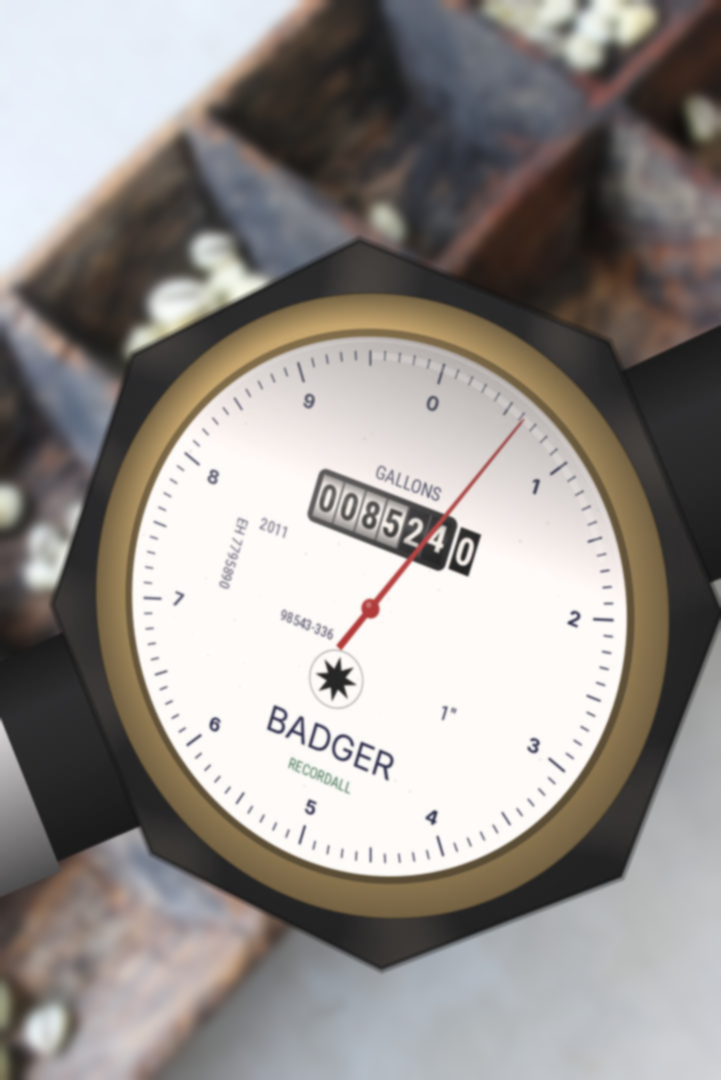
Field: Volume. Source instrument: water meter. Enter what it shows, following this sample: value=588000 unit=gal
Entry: value=85240.6 unit=gal
